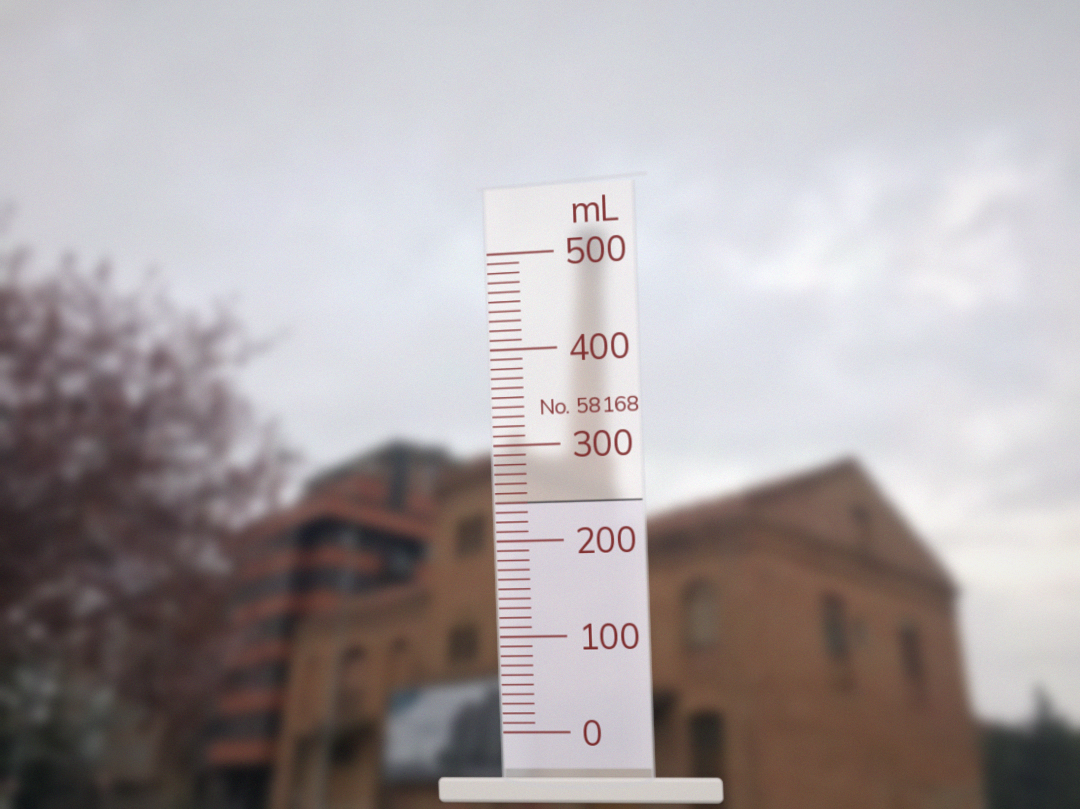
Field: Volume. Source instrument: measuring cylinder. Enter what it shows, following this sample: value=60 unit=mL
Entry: value=240 unit=mL
